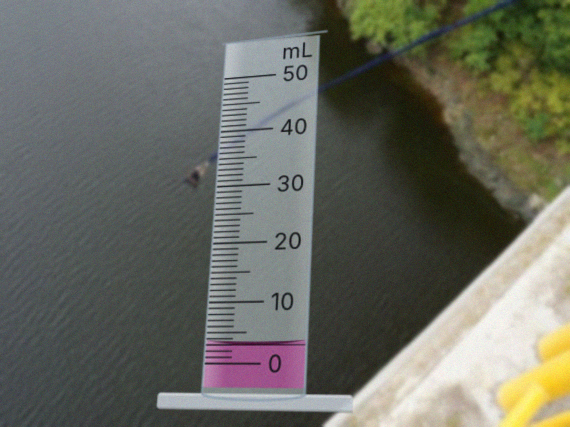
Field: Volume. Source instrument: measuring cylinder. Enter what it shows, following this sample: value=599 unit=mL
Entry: value=3 unit=mL
